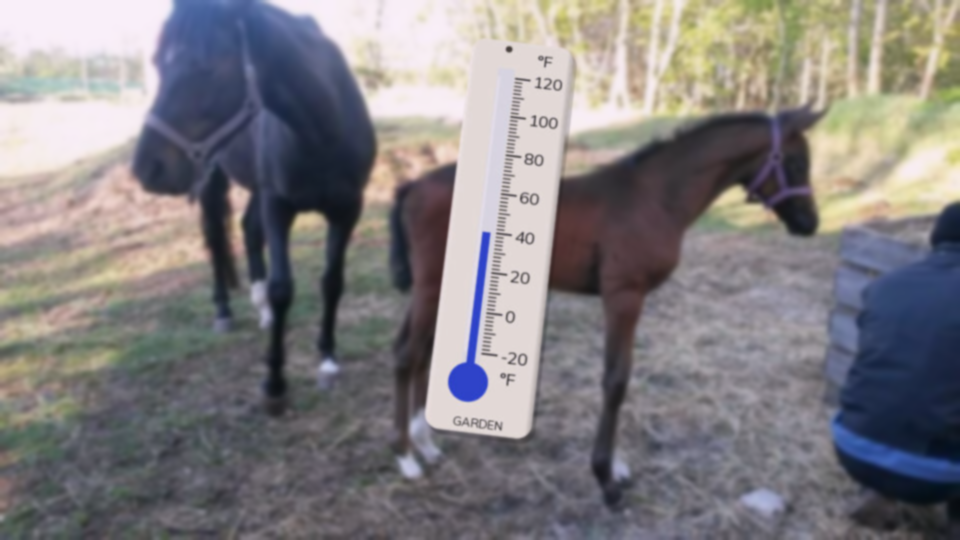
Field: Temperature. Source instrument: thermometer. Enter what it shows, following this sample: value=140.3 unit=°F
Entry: value=40 unit=°F
